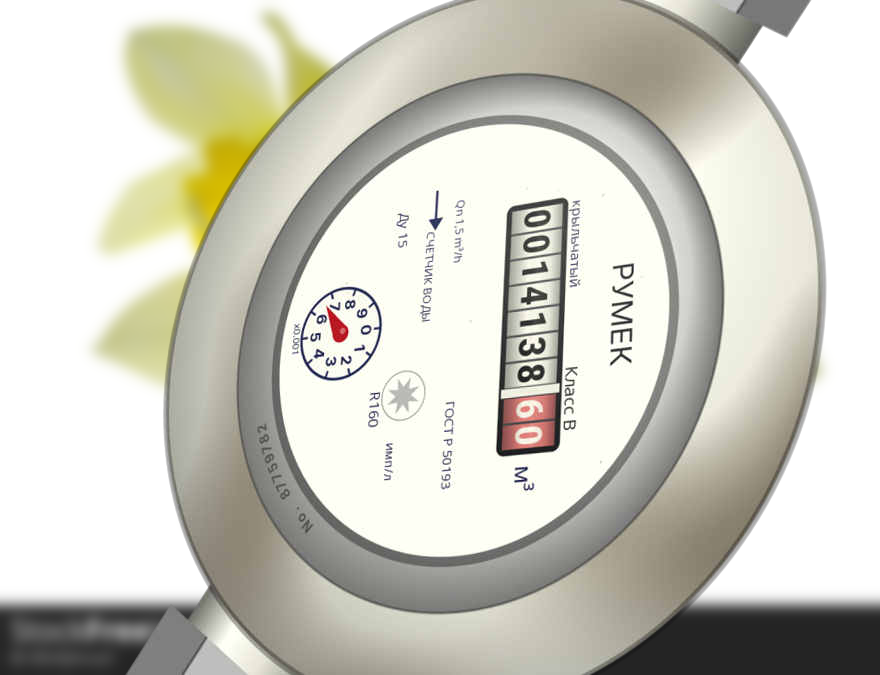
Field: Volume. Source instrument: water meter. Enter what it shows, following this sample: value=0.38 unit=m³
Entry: value=14138.606 unit=m³
